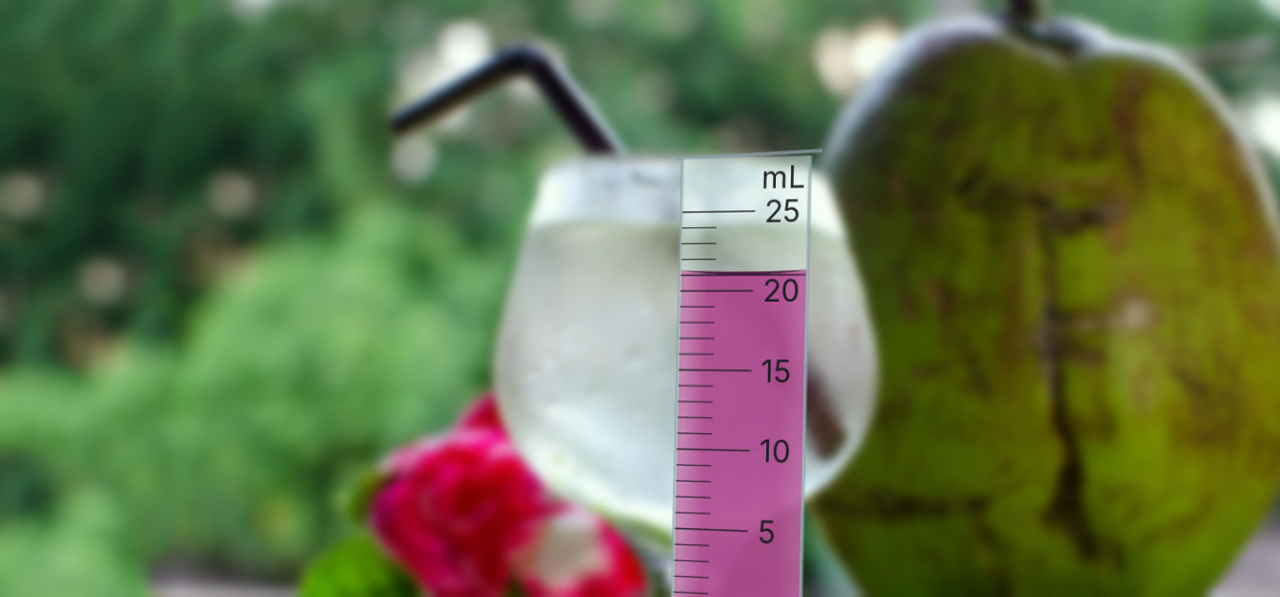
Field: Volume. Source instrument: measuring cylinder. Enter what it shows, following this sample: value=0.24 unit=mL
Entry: value=21 unit=mL
